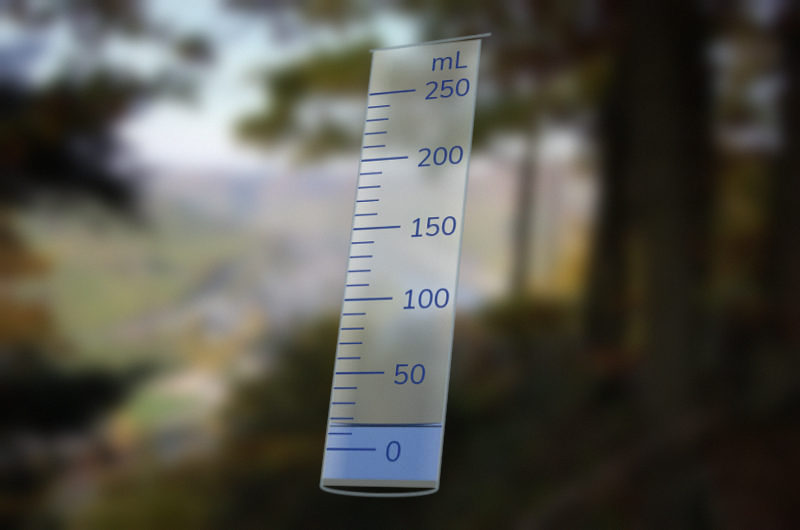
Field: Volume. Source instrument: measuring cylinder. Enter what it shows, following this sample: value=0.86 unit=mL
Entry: value=15 unit=mL
